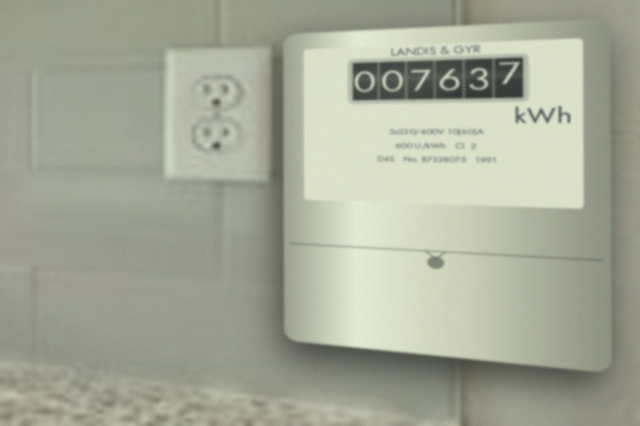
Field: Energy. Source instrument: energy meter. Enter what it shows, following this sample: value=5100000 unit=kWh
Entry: value=7637 unit=kWh
